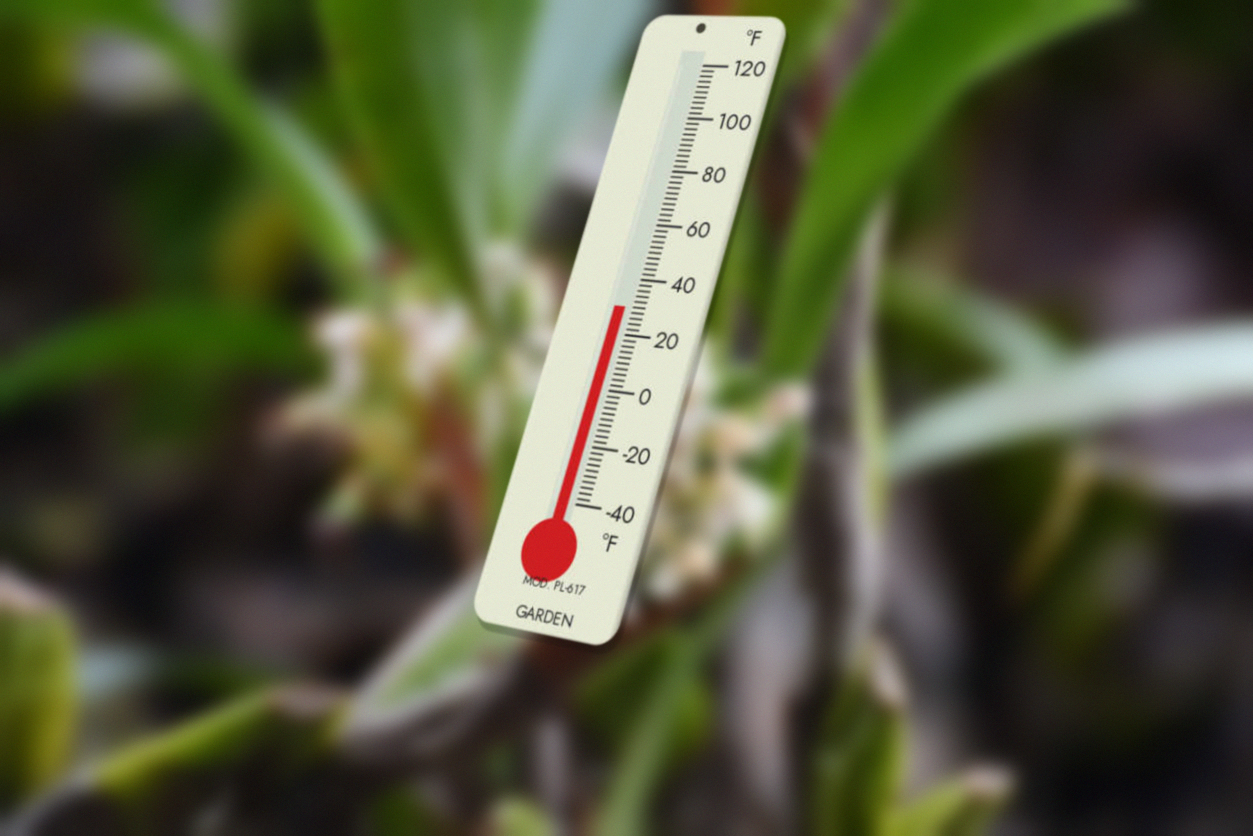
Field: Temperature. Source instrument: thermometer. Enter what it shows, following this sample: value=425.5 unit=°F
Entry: value=30 unit=°F
